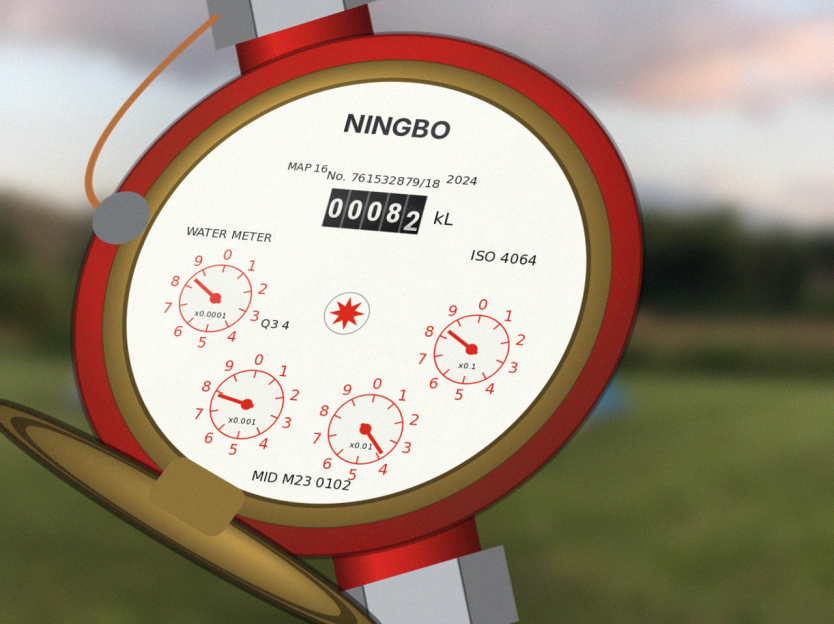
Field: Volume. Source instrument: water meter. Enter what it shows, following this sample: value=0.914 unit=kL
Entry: value=81.8378 unit=kL
